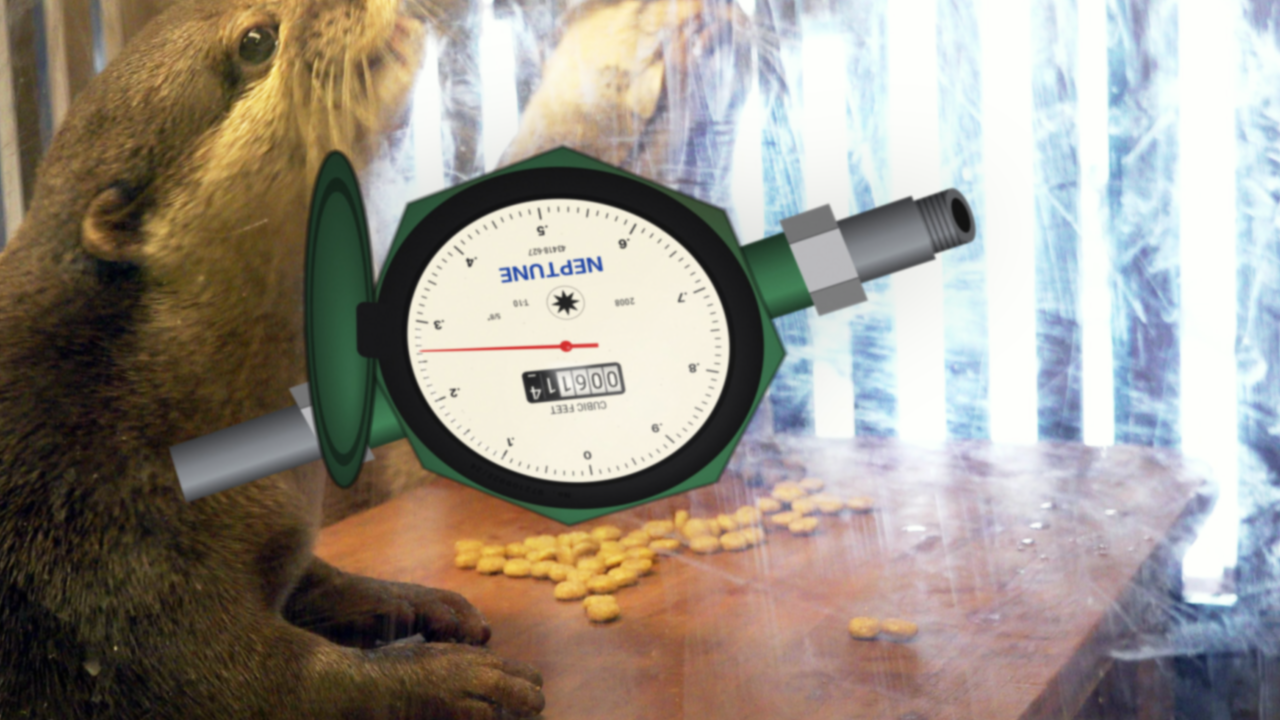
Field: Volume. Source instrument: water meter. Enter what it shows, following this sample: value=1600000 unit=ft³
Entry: value=6114.26 unit=ft³
